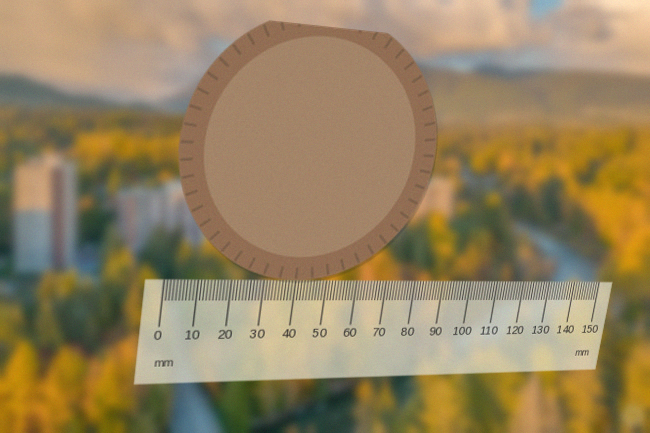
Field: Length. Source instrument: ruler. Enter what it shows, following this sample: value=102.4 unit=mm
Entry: value=80 unit=mm
